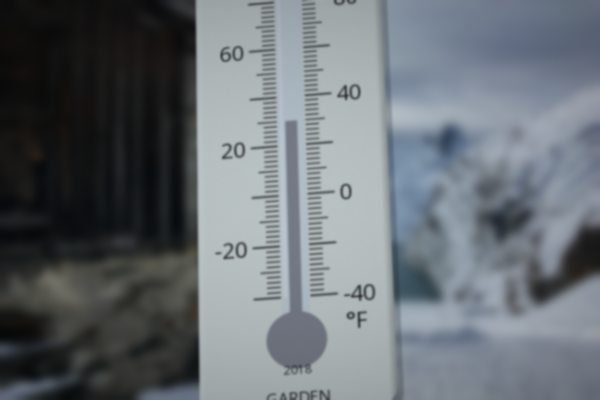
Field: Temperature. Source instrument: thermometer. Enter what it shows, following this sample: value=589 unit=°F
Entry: value=30 unit=°F
